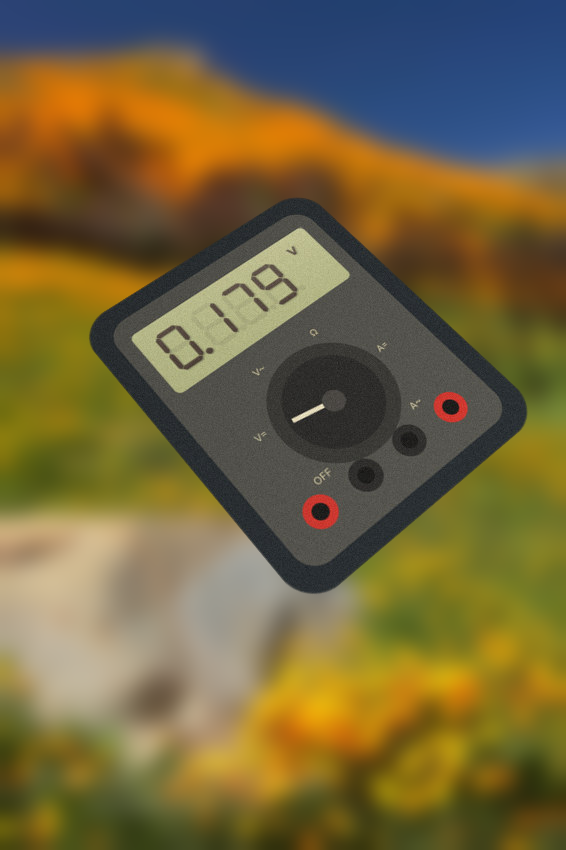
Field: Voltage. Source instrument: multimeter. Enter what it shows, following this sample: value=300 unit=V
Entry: value=0.179 unit=V
